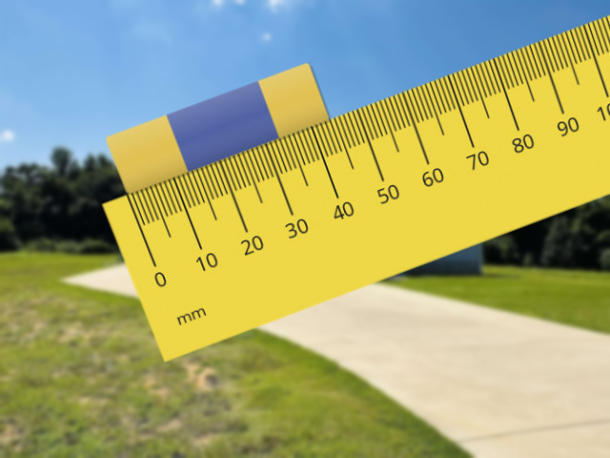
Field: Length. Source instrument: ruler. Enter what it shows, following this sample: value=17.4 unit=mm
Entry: value=44 unit=mm
